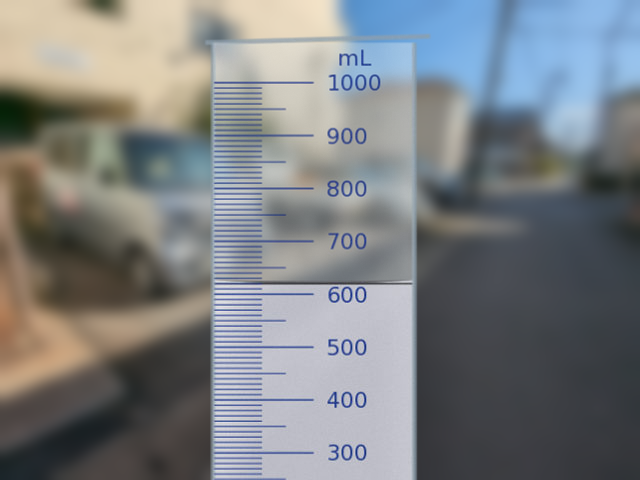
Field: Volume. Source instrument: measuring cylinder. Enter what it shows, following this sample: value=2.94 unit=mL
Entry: value=620 unit=mL
